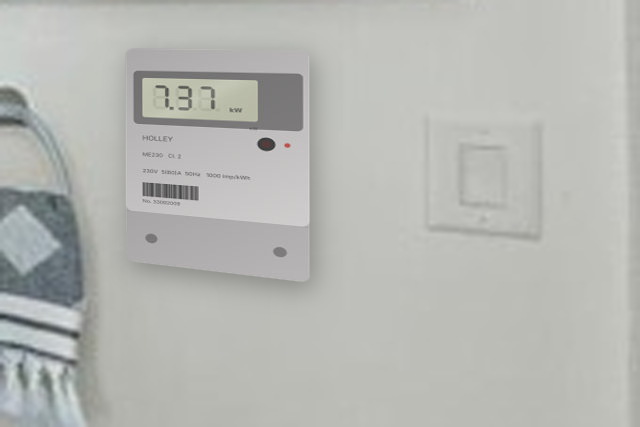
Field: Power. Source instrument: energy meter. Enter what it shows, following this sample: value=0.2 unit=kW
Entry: value=7.37 unit=kW
